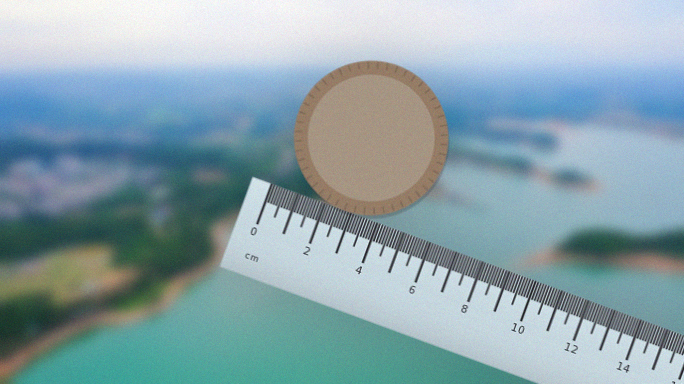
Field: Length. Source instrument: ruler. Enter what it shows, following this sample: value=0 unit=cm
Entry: value=5.5 unit=cm
